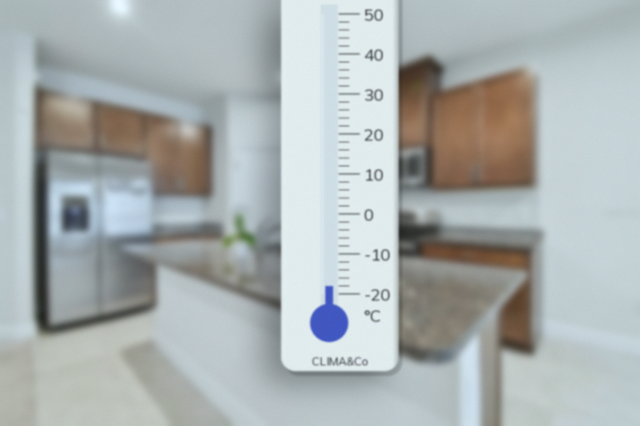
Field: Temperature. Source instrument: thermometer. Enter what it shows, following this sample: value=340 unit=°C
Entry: value=-18 unit=°C
